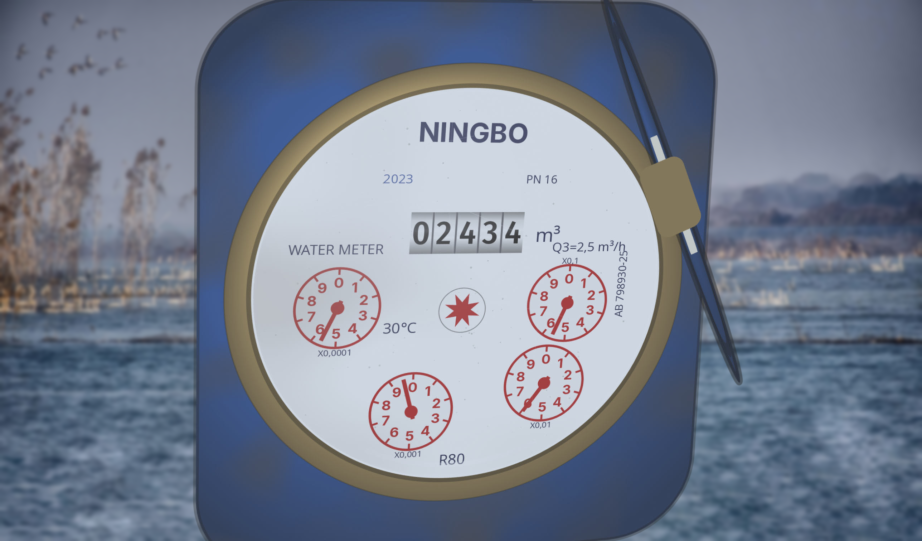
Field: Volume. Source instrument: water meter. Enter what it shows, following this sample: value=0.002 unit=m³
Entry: value=2434.5595 unit=m³
